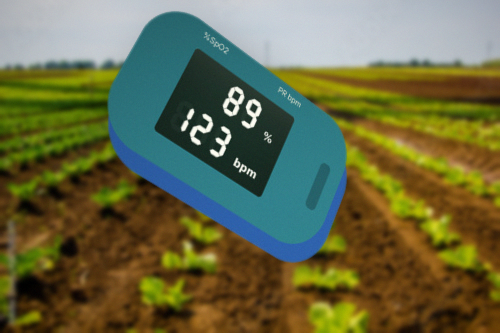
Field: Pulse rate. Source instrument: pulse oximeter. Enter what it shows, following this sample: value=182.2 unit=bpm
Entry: value=123 unit=bpm
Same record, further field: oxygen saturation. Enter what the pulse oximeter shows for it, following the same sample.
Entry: value=89 unit=%
